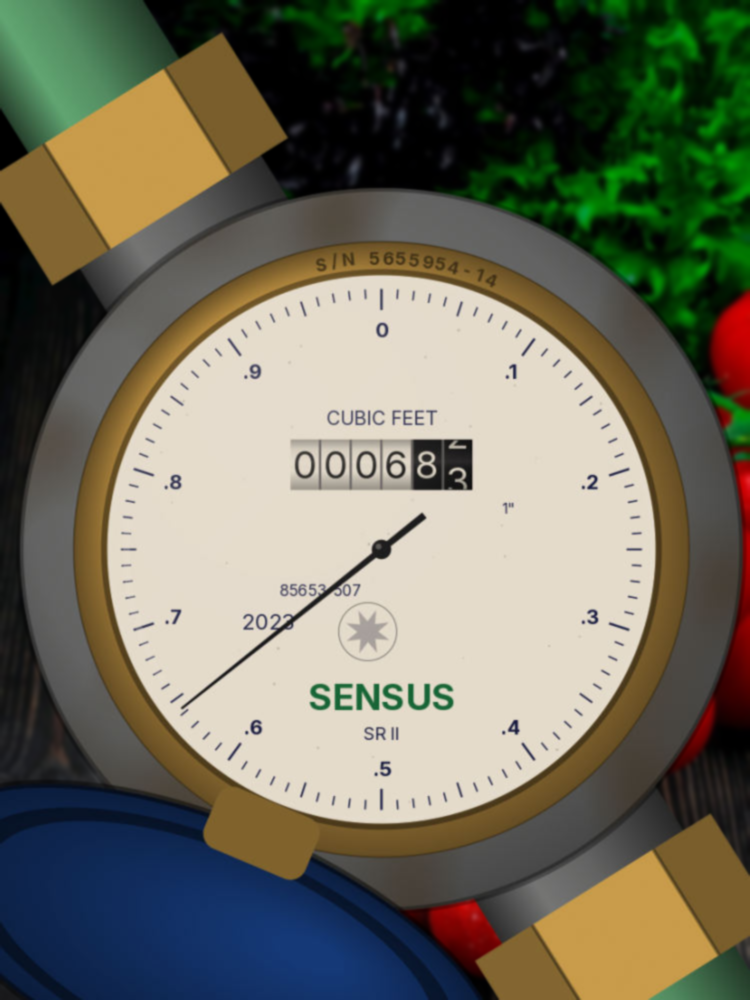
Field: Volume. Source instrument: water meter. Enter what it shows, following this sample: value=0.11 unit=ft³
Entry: value=682.64 unit=ft³
